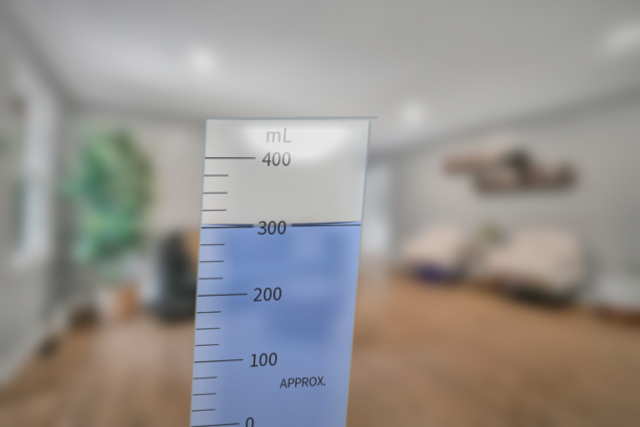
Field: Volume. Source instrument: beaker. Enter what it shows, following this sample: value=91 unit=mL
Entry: value=300 unit=mL
